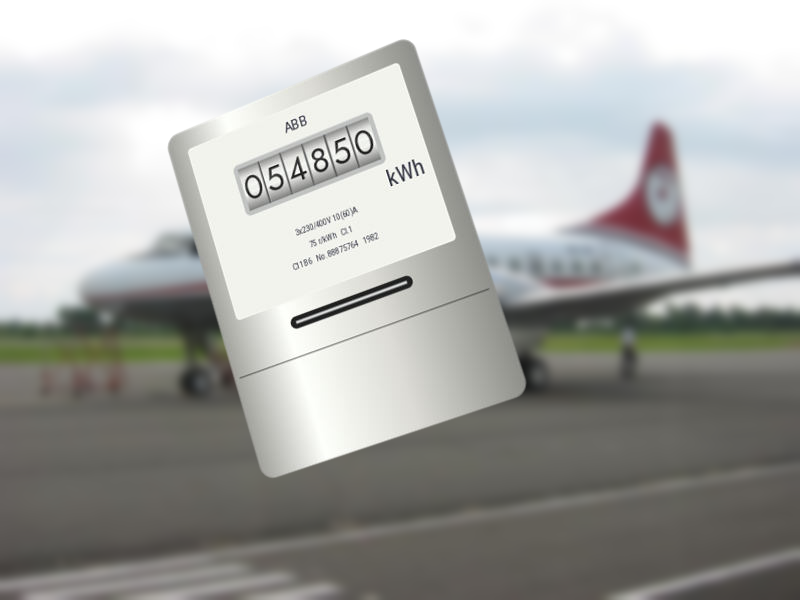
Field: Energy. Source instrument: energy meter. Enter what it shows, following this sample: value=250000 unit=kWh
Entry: value=54850 unit=kWh
